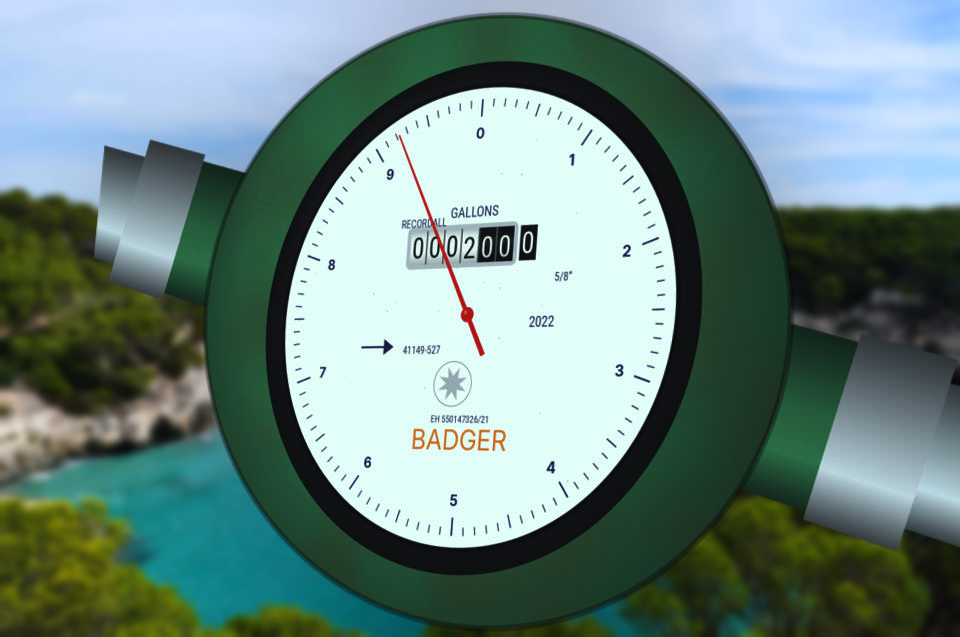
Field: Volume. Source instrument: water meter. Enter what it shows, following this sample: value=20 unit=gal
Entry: value=1999.2 unit=gal
